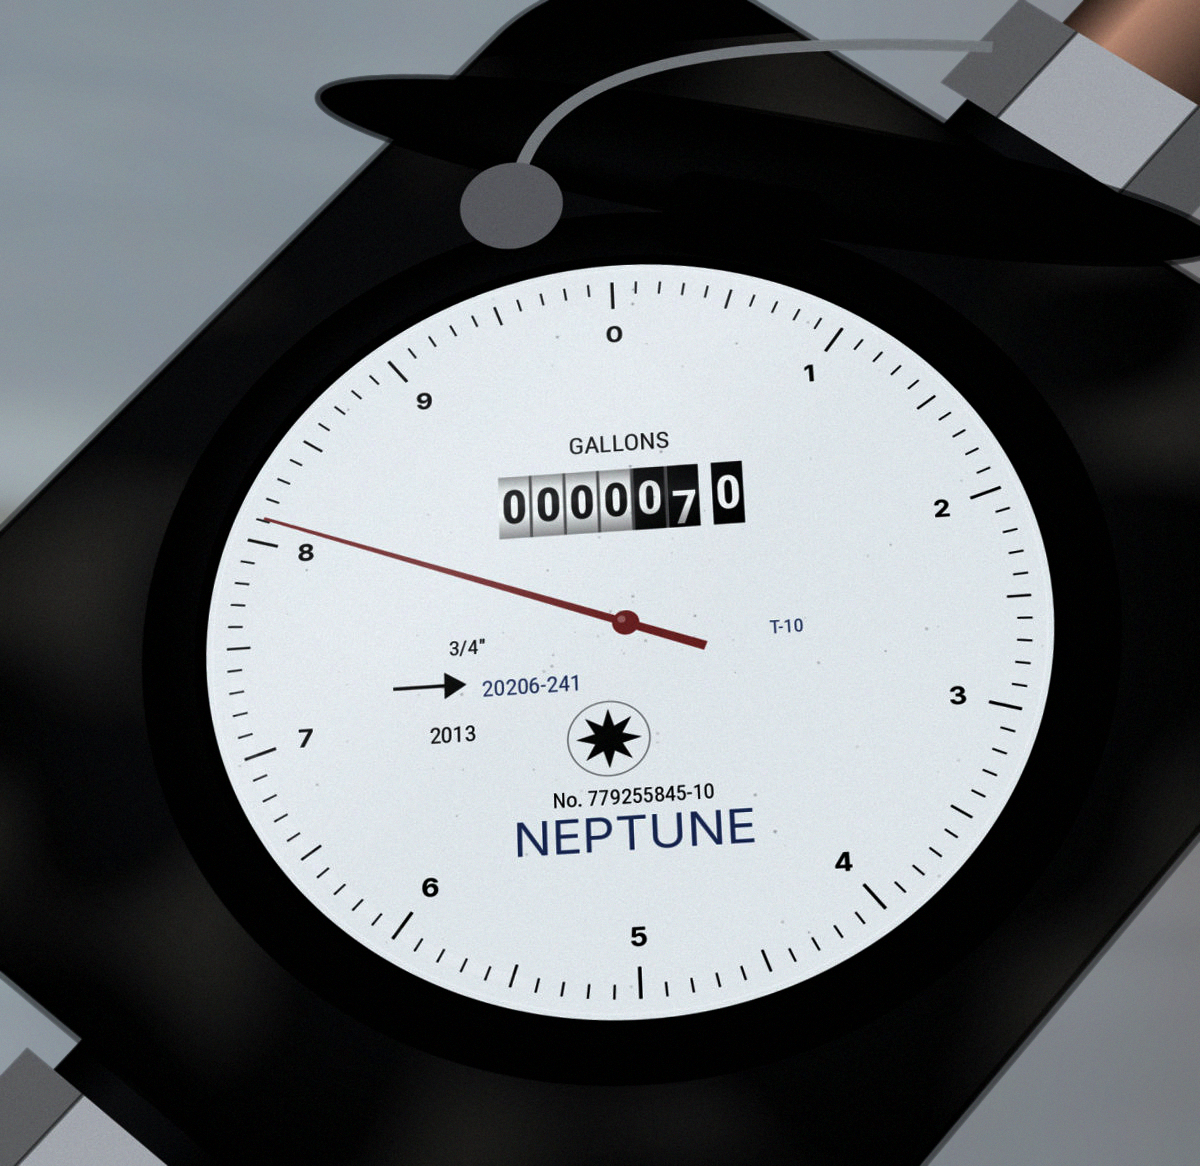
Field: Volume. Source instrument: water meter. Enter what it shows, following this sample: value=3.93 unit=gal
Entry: value=68.1 unit=gal
